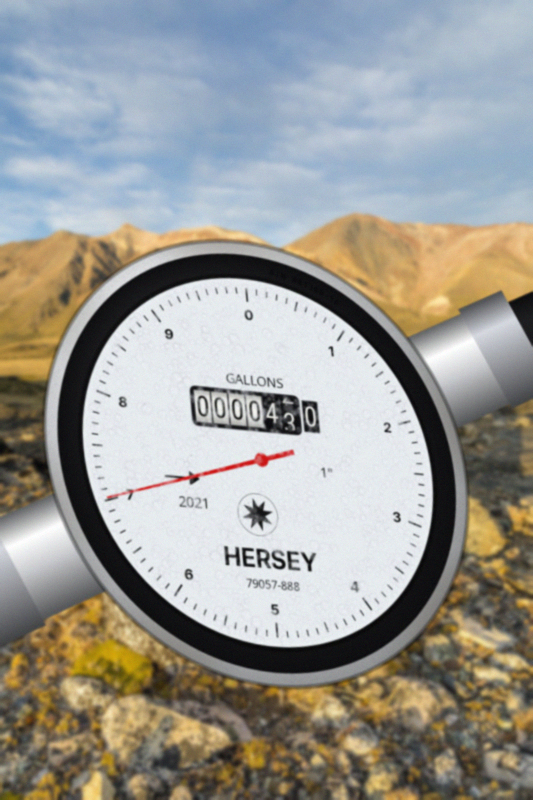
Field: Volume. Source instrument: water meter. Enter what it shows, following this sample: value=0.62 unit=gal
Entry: value=427.0 unit=gal
